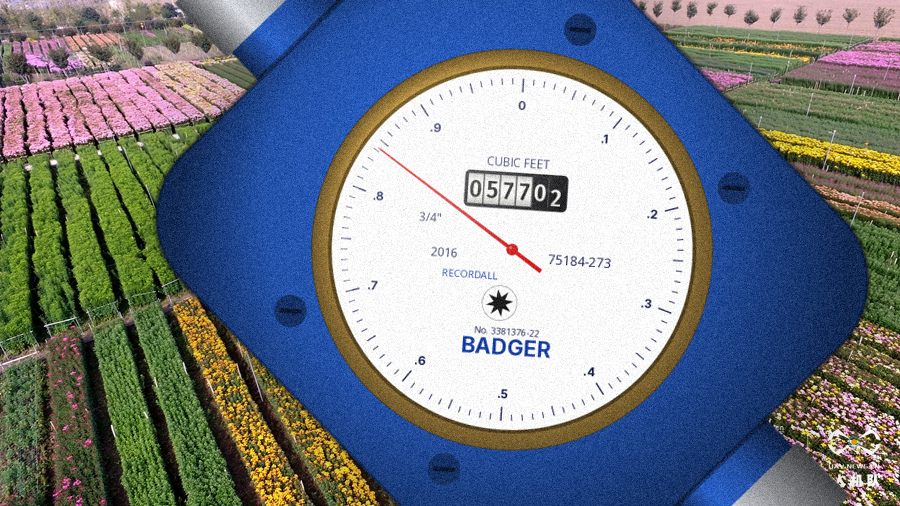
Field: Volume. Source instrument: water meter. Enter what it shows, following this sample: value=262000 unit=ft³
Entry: value=57701.84 unit=ft³
